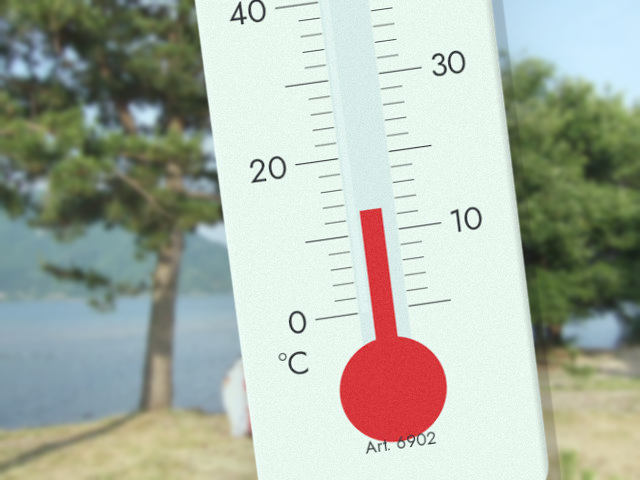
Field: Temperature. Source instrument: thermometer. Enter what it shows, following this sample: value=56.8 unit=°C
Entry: value=13 unit=°C
